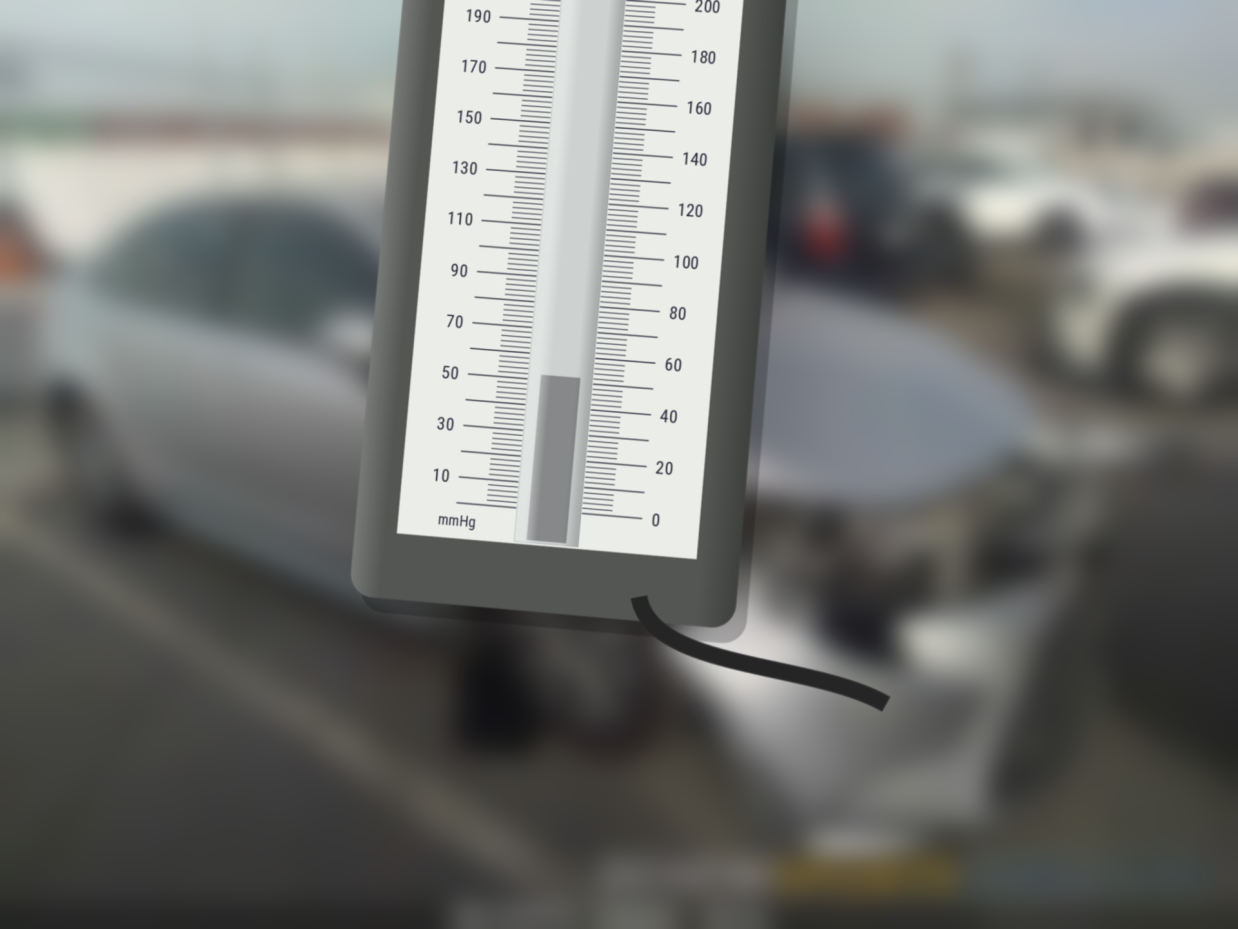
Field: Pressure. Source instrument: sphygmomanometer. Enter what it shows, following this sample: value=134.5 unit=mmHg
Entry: value=52 unit=mmHg
